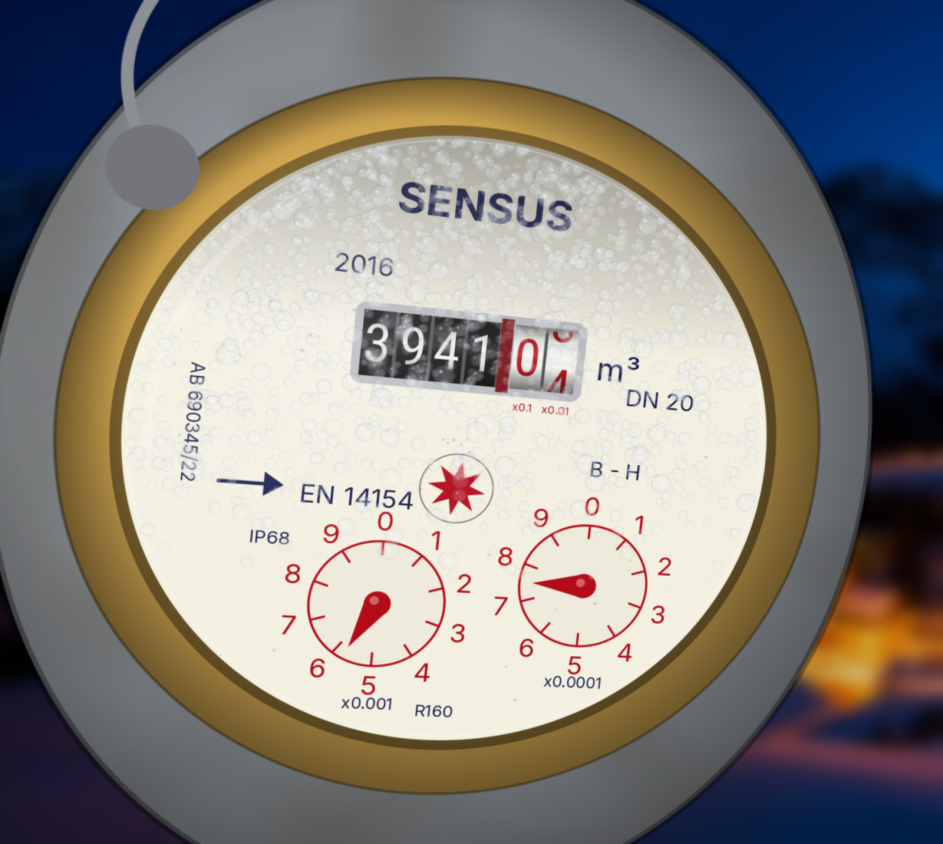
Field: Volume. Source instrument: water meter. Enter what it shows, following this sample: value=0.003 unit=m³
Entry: value=3941.0357 unit=m³
